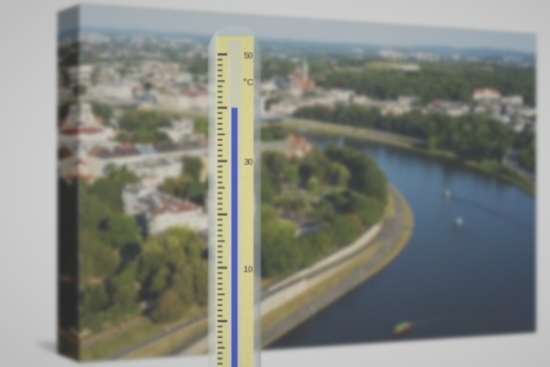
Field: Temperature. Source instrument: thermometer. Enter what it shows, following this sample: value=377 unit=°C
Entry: value=40 unit=°C
